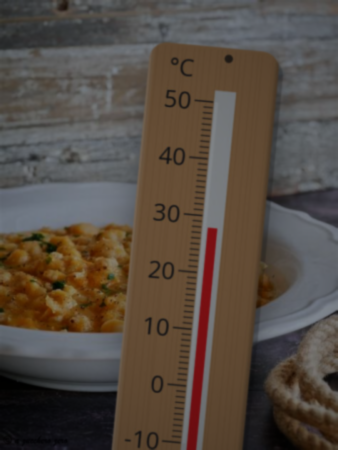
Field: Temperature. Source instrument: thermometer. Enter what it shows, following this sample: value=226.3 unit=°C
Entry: value=28 unit=°C
